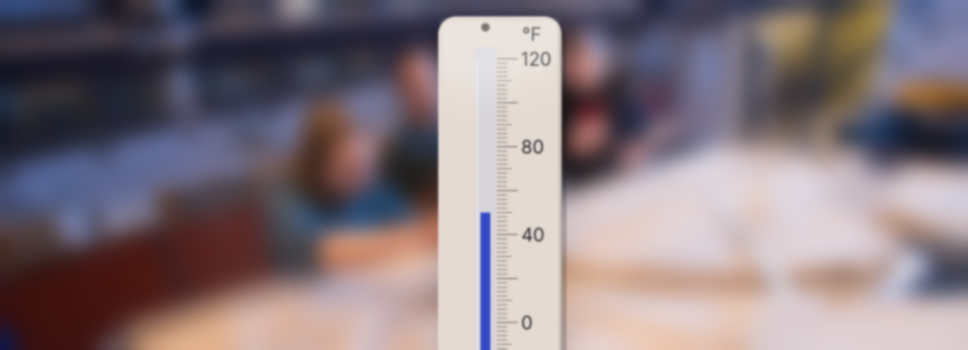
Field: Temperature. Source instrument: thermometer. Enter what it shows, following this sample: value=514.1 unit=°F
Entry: value=50 unit=°F
